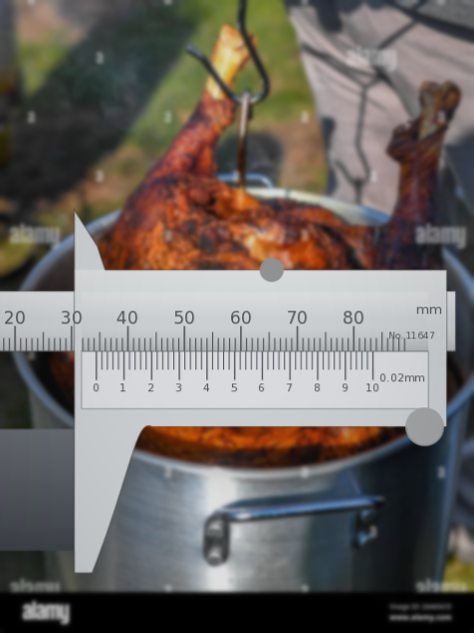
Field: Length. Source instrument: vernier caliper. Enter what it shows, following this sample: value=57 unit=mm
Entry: value=34.4 unit=mm
